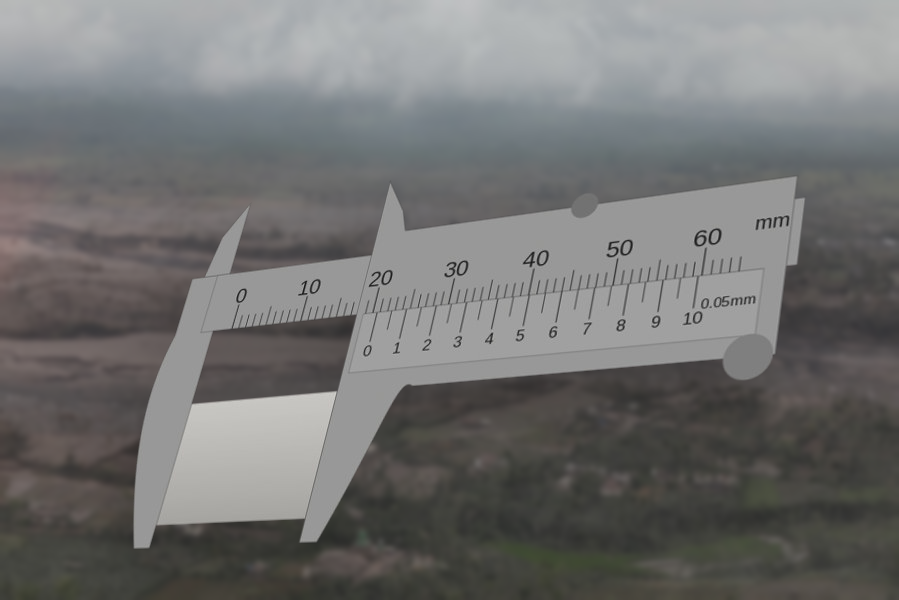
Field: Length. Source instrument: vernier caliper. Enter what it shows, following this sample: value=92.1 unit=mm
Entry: value=20.6 unit=mm
